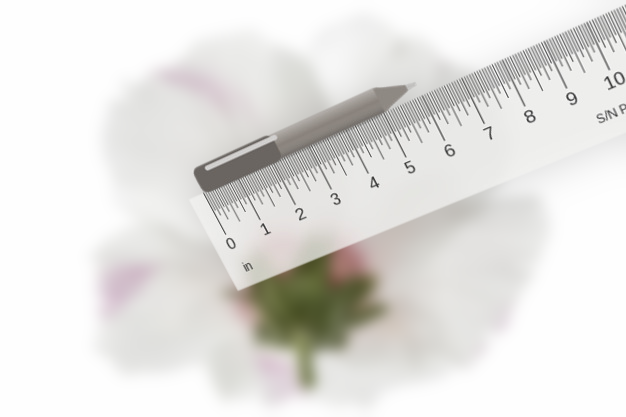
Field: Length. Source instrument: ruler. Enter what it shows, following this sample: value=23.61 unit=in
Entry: value=6 unit=in
